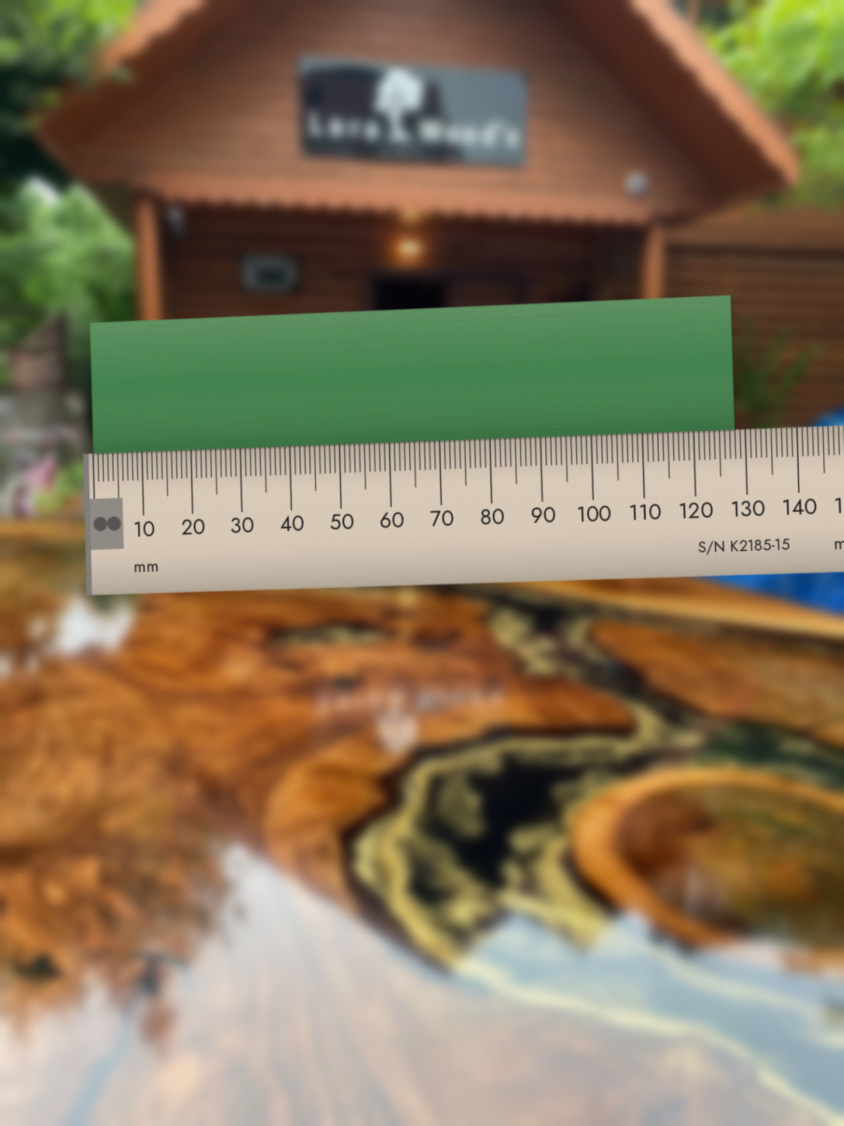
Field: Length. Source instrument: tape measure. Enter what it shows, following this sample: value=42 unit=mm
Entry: value=128 unit=mm
